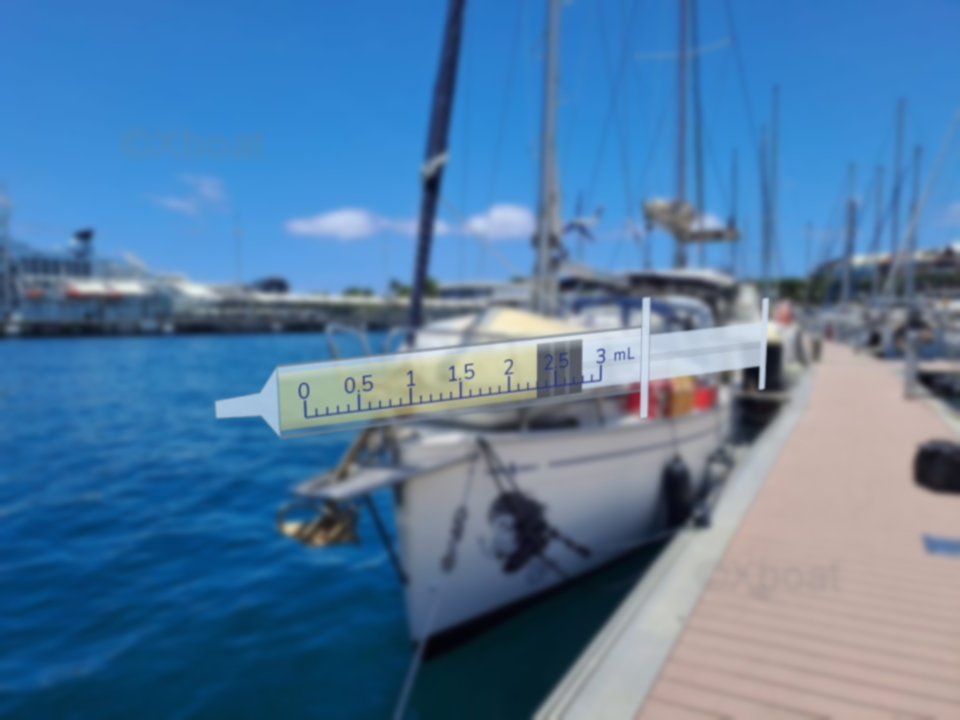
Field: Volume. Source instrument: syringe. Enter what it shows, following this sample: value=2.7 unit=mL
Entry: value=2.3 unit=mL
